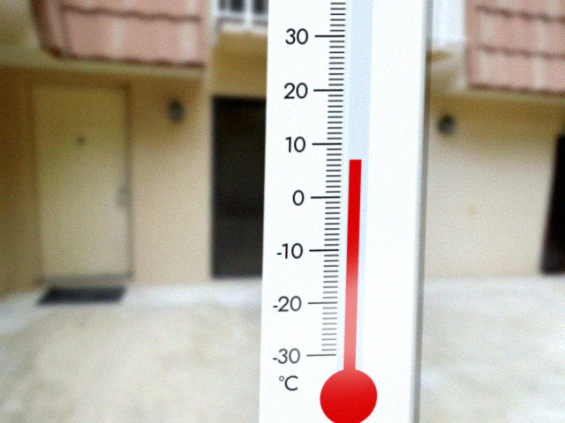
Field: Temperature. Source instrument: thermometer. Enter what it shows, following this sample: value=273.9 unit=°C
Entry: value=7 unit=°C
